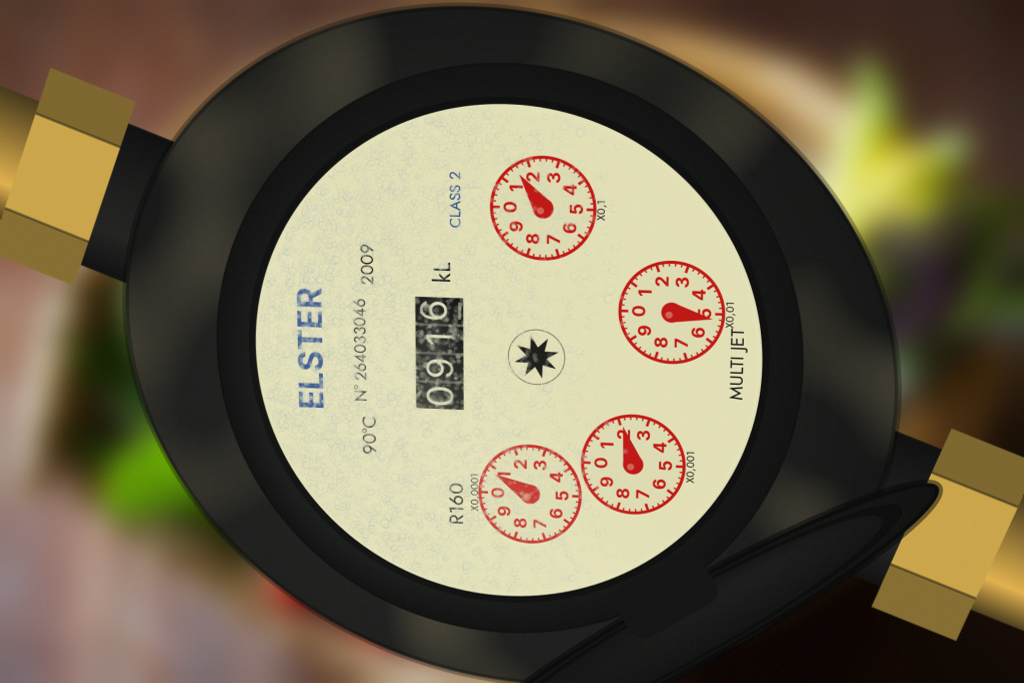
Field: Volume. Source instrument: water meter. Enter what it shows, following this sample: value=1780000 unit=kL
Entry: value=916.1520 unit=kL
